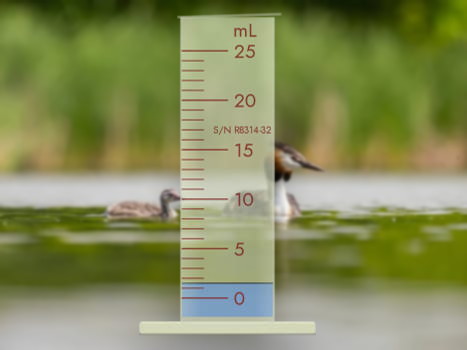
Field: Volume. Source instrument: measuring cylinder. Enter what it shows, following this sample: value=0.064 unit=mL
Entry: value=1.5 unit=mL
